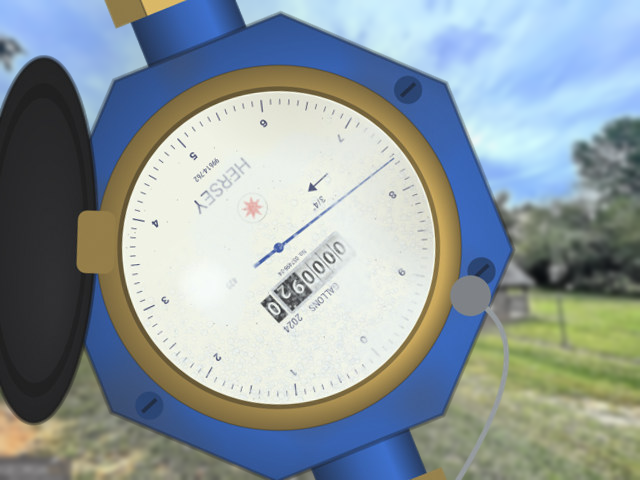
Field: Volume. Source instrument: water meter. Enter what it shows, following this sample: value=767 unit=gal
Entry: value=917.6 unit=gal
